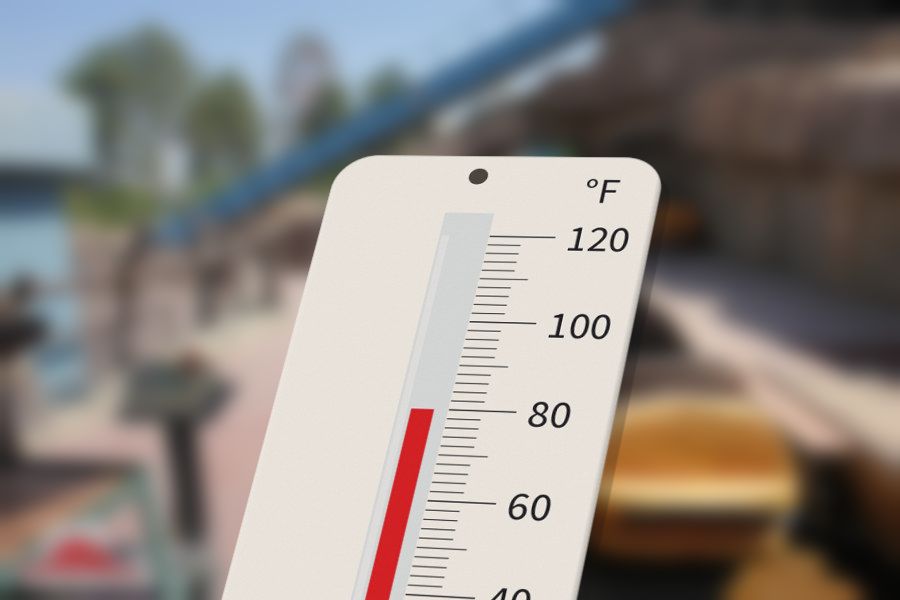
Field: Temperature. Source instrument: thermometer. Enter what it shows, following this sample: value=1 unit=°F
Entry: value=80 unit=°F
